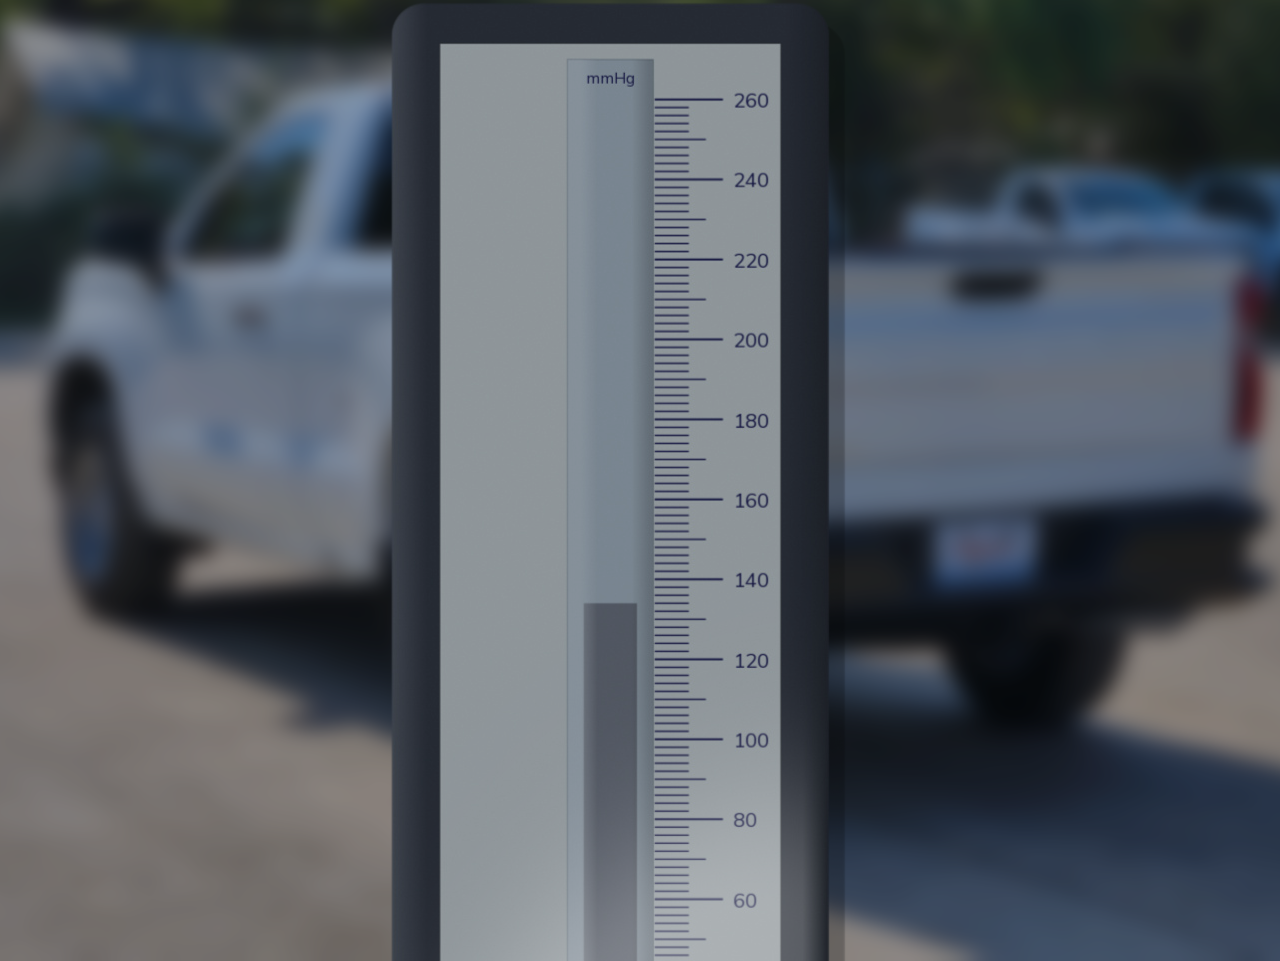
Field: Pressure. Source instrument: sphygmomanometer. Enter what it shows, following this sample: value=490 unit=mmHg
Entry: value=134 unit=mmHg
